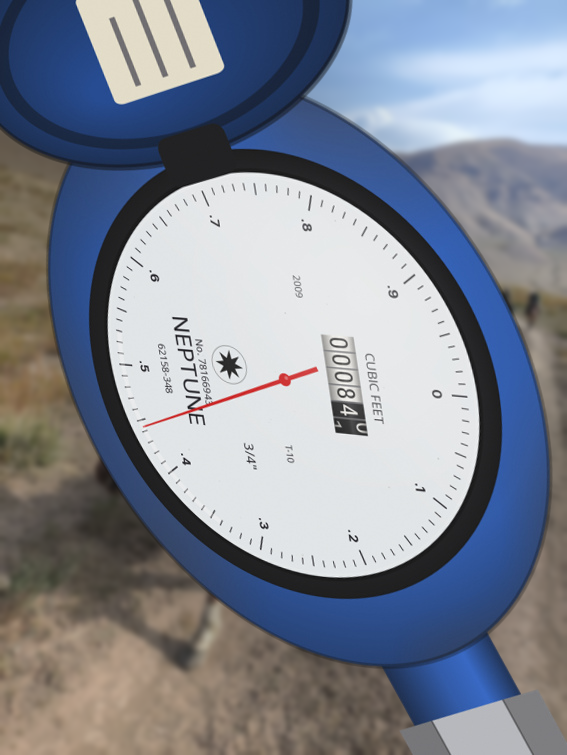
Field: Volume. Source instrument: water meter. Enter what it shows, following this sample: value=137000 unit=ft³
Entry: value=840.44 unit=ft³
